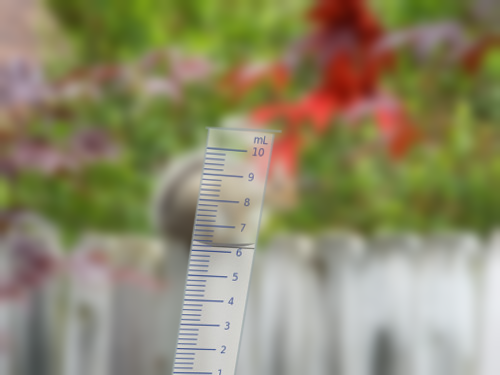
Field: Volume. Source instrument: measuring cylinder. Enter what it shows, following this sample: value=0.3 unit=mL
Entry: value=6.2 unit=mL
